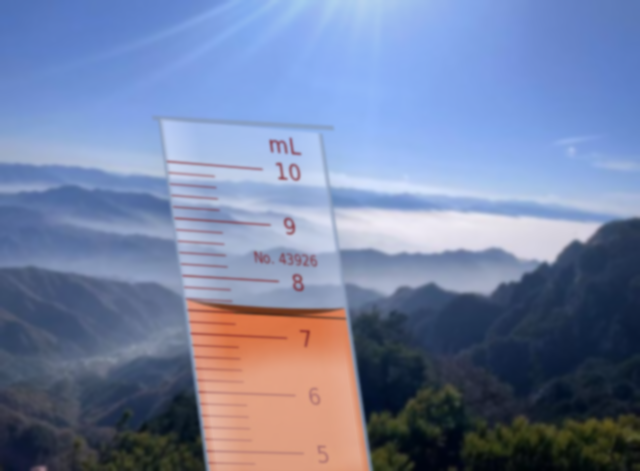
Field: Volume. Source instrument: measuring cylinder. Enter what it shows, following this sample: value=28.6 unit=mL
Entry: value=7.4 unit=mL
